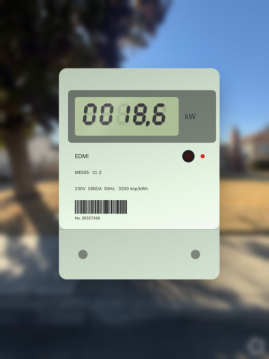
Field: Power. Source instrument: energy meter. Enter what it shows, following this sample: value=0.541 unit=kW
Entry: value=18.6 unit=kW
